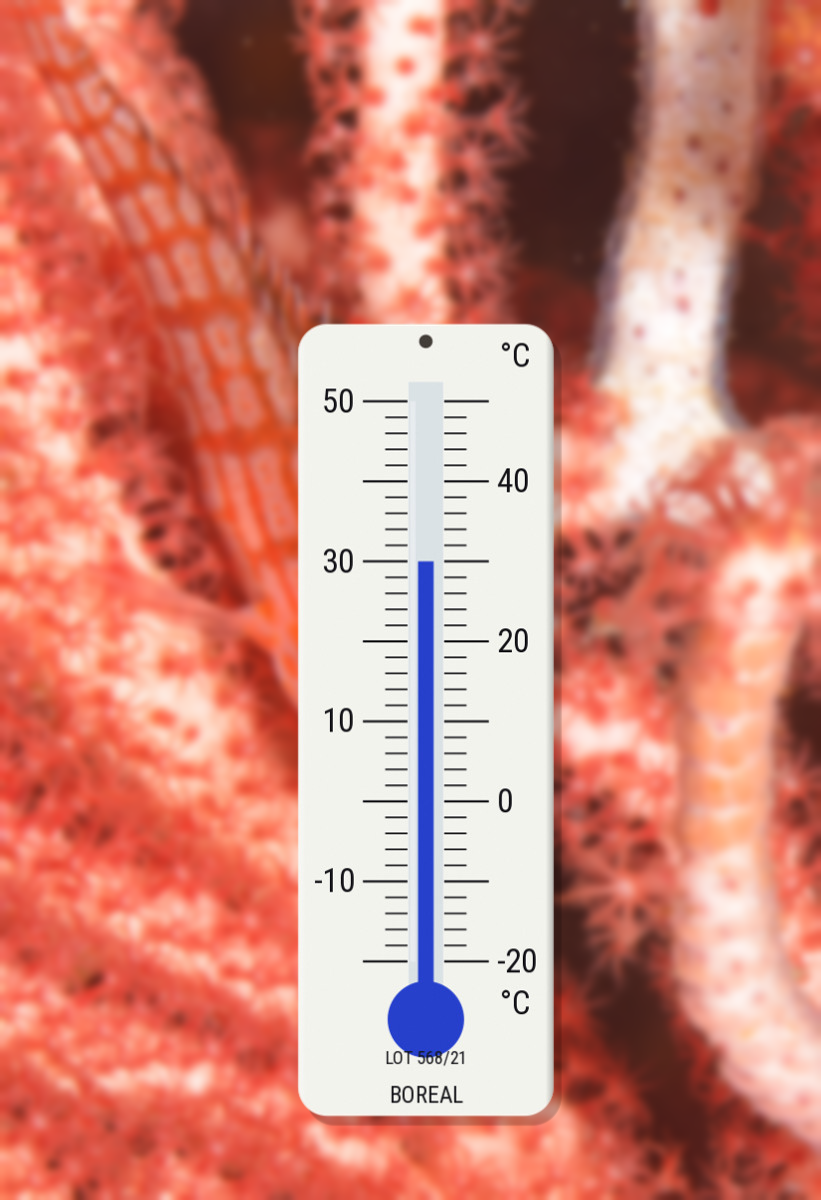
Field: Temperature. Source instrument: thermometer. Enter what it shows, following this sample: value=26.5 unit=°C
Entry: value=30 unit=°C
